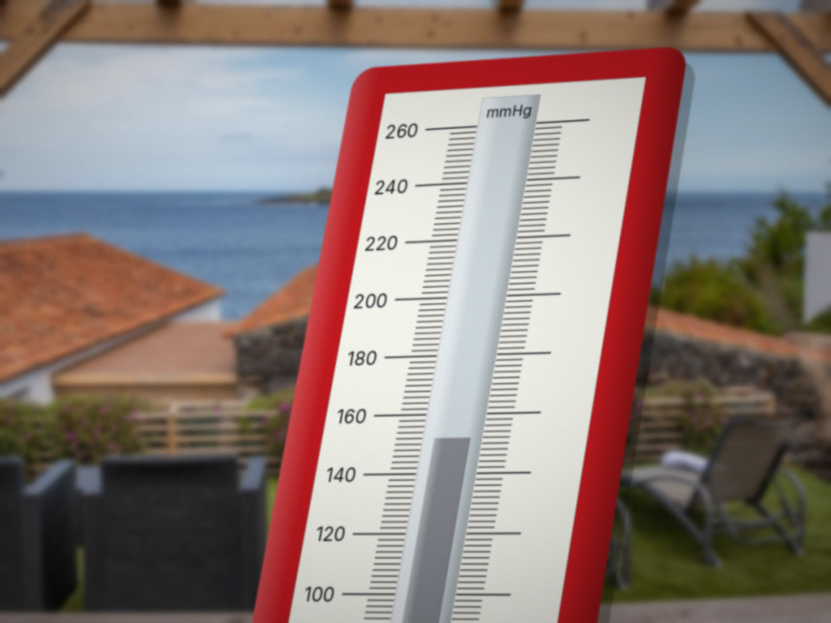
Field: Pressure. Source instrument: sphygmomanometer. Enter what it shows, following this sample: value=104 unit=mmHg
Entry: value=152 unit=mmHg
